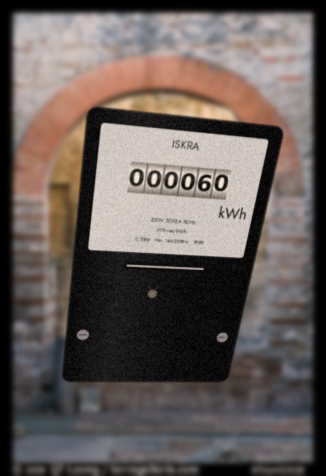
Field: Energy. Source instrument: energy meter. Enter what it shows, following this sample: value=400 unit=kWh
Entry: value=60 unit=kWh
